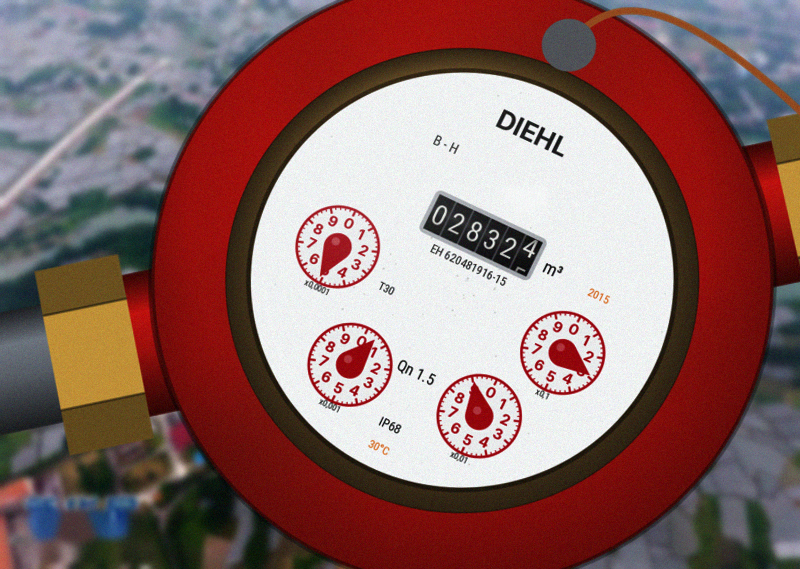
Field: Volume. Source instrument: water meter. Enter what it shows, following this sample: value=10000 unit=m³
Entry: value=28324.2905 unit=m³
